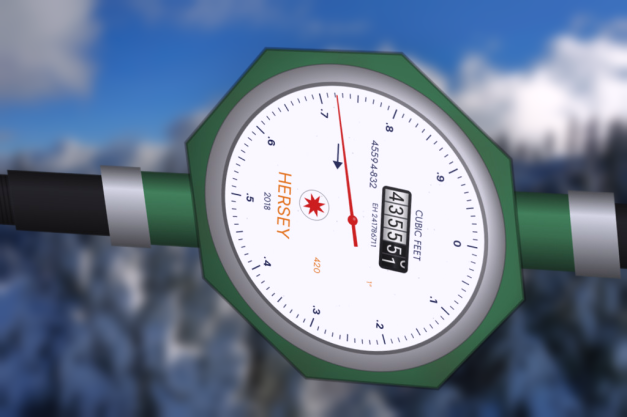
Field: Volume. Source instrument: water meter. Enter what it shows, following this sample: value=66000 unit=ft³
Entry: value=435550.72 unit=ft³
